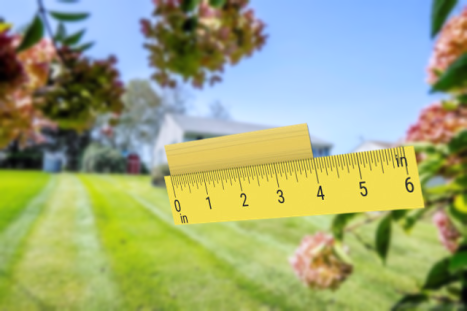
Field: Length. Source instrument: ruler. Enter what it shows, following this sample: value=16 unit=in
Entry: value=4 unit=in
